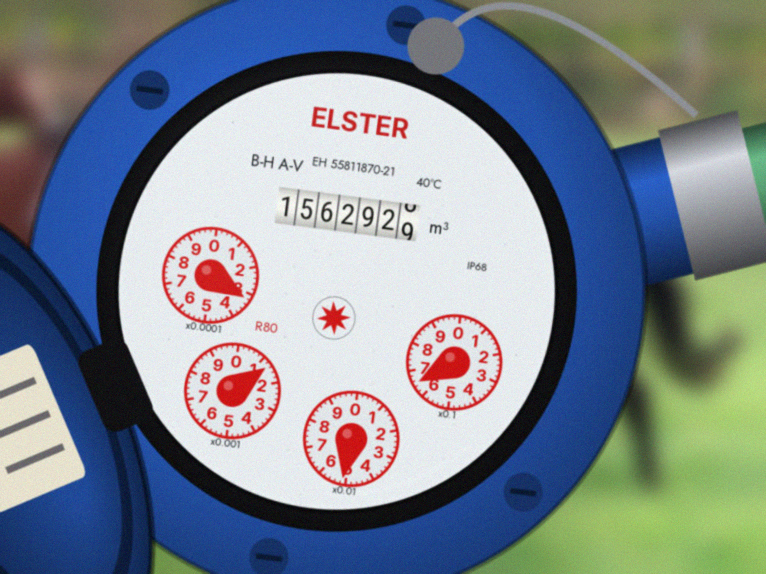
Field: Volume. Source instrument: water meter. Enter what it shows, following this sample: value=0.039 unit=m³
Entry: value=1562928.6513 unit=m³
